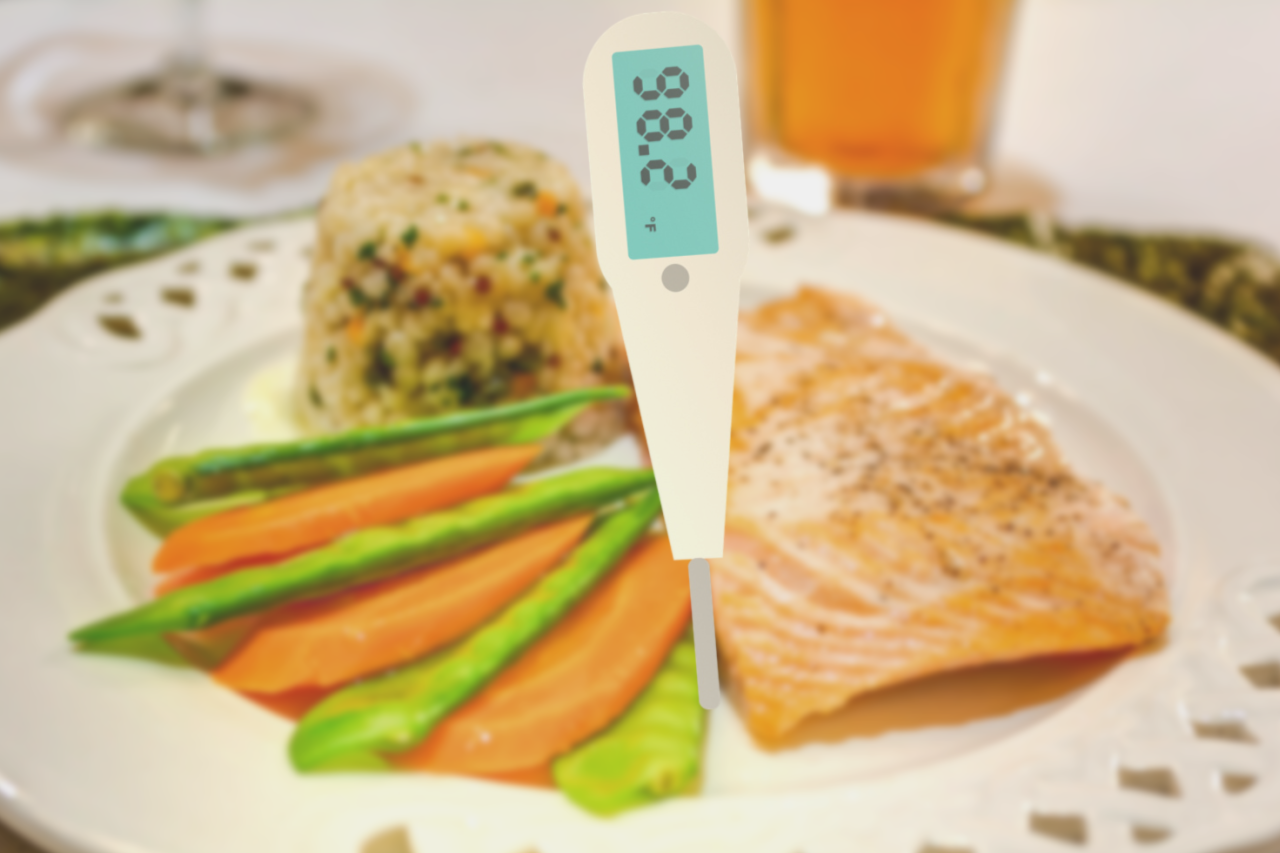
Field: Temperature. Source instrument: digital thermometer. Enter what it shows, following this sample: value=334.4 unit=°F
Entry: value=98.2 unit=°F
